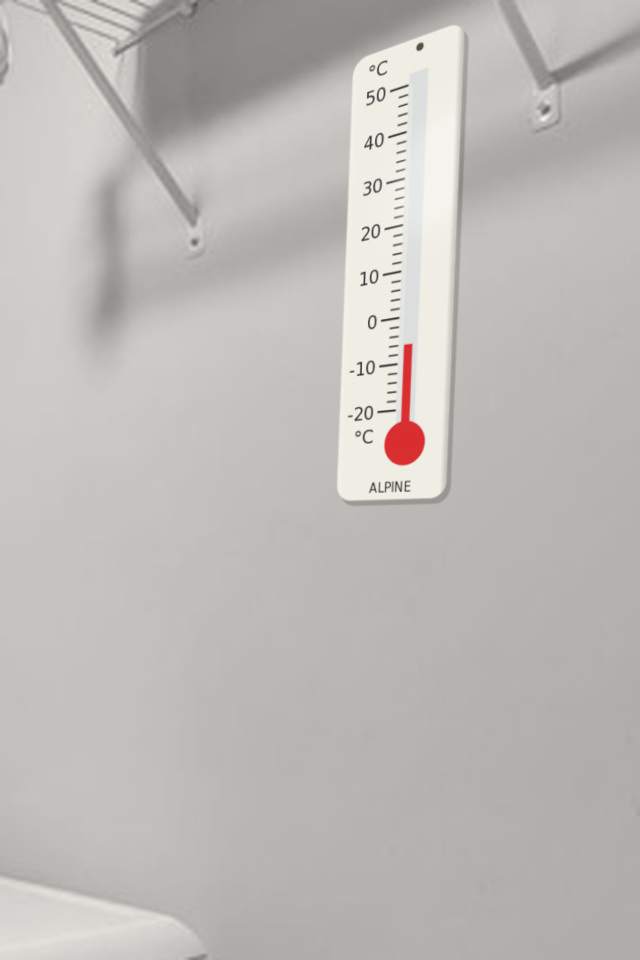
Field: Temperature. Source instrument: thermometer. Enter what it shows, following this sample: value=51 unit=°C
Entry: value=-6 unit=°C
